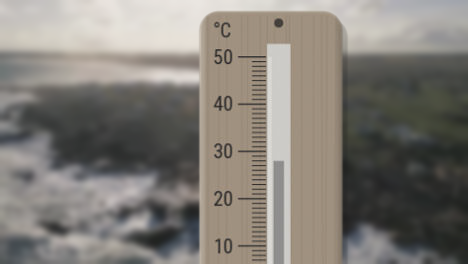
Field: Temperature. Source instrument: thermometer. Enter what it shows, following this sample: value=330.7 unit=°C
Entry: value=28 unit=°C
